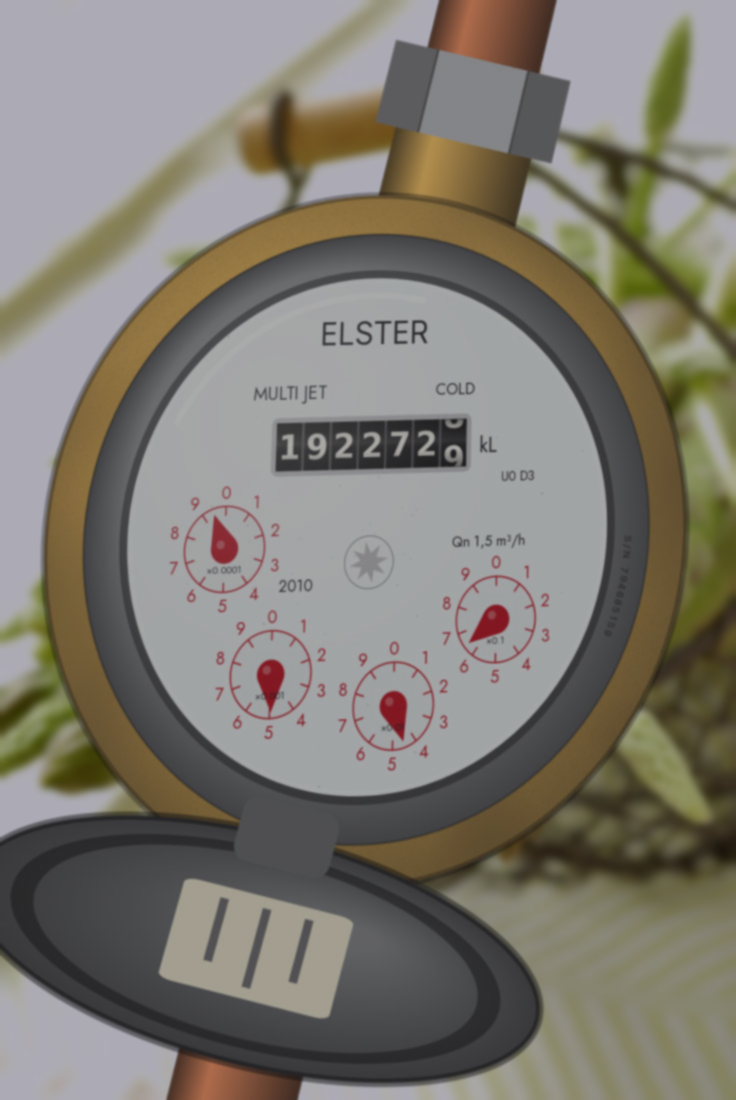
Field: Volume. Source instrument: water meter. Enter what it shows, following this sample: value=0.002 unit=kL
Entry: value=1922728.6449 unit=kL
